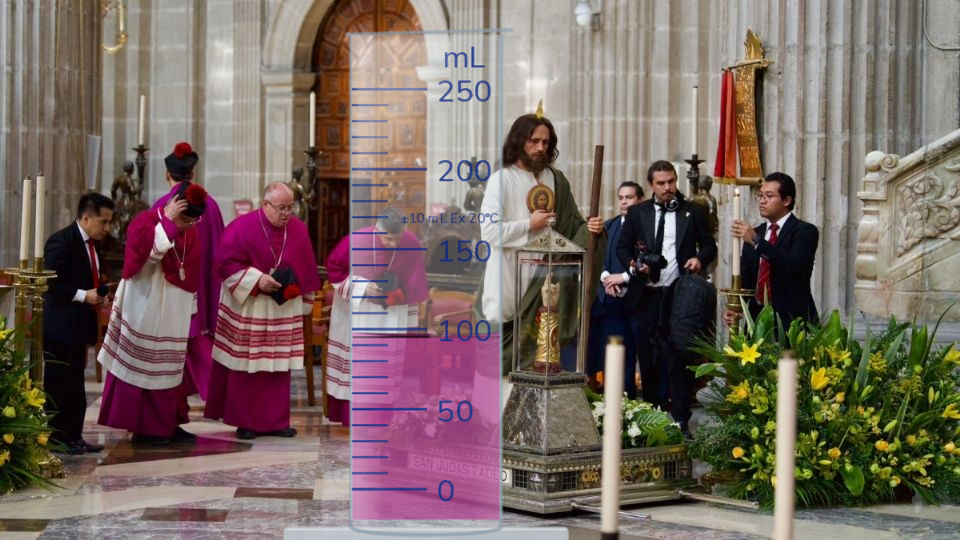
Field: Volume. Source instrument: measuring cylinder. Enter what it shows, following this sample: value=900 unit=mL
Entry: value=95 unit=mL
